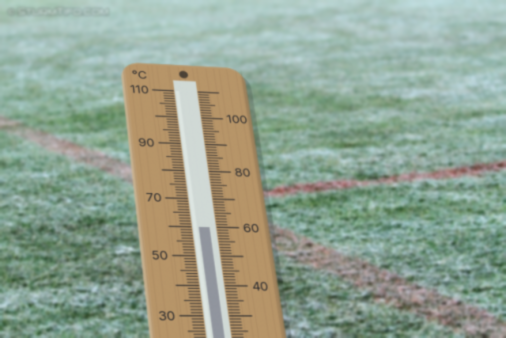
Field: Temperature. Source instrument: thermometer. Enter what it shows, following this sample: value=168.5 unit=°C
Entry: value=60 unit=°C
